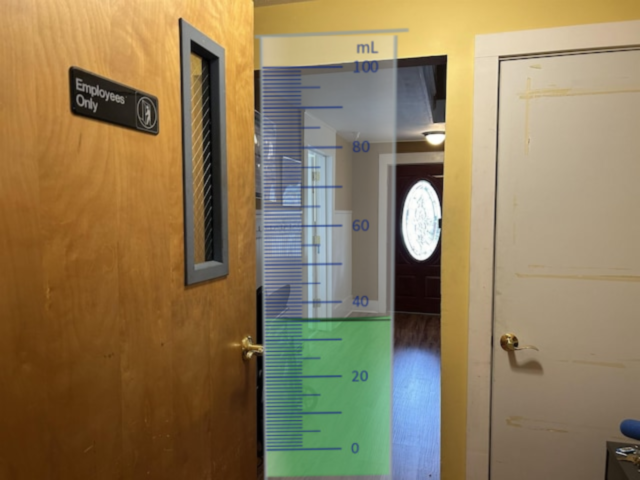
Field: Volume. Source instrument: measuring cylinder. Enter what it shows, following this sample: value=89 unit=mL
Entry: value=35 unit=mL
